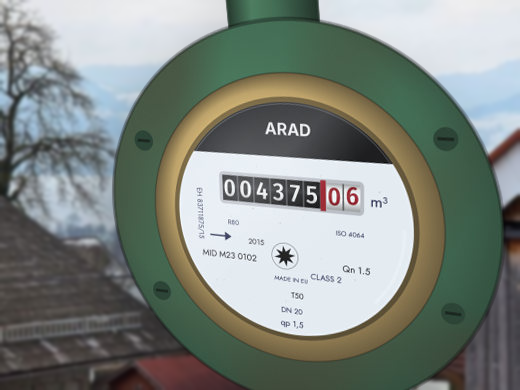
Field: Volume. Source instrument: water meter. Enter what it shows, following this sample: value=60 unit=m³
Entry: value=4375.06 unit=m³
